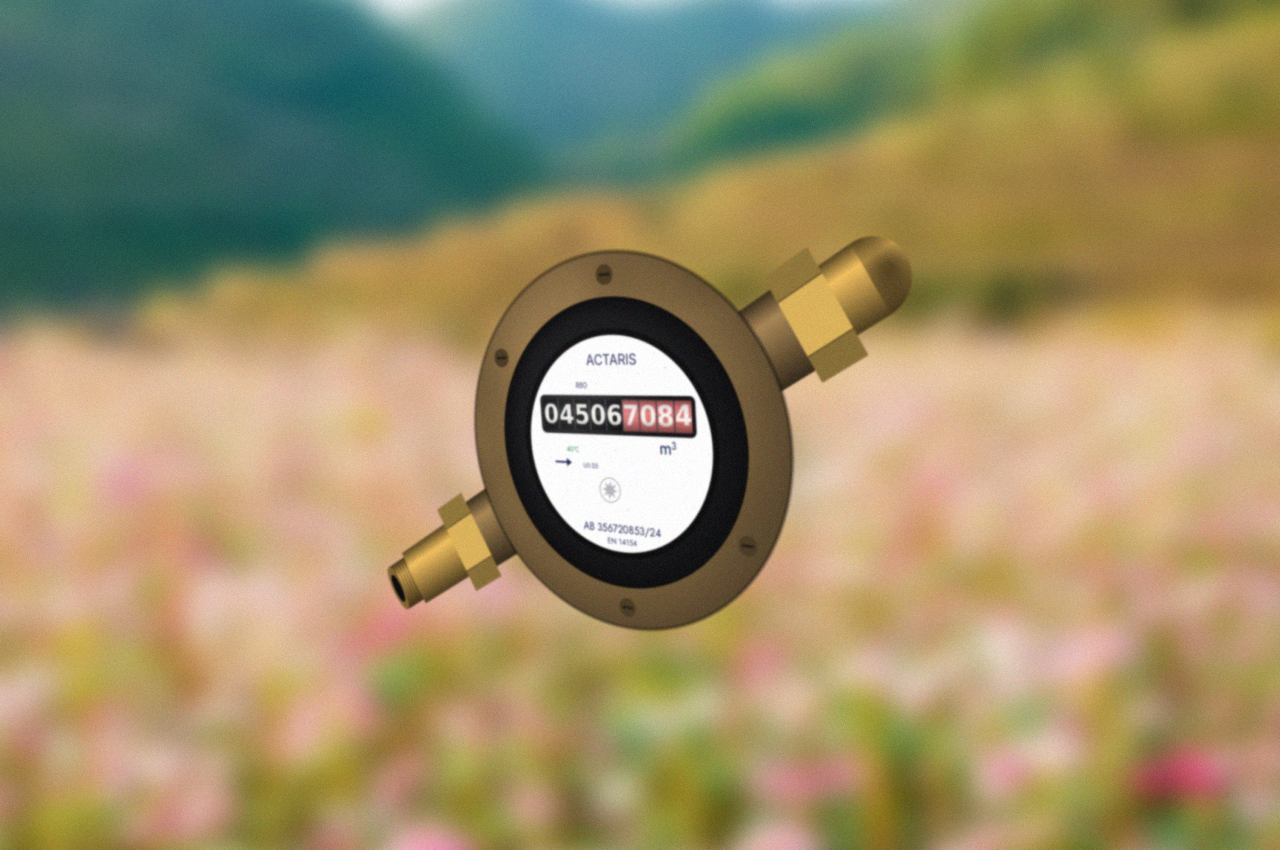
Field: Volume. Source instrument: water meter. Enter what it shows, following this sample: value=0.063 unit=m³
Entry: value=4506.7084 unit=m³
